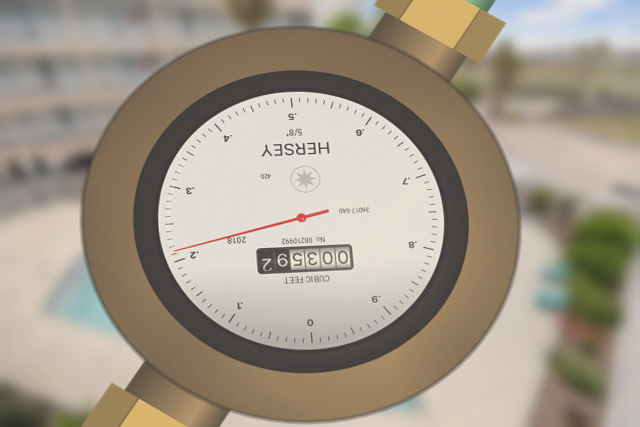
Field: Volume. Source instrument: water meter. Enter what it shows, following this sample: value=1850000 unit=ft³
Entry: value=3592.21 unit=ft³
